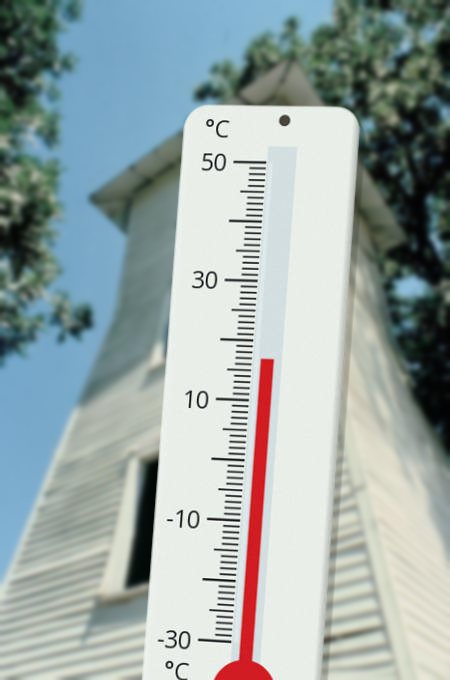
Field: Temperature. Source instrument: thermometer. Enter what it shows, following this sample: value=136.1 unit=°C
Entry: value=17 unit=°C
